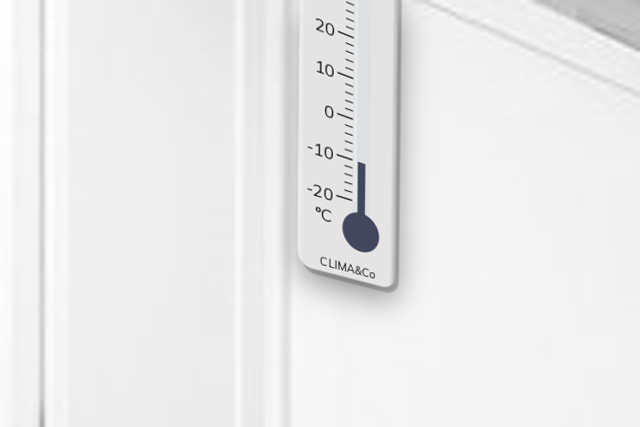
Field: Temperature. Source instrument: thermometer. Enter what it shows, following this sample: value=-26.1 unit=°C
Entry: value=-10 unit=°C
